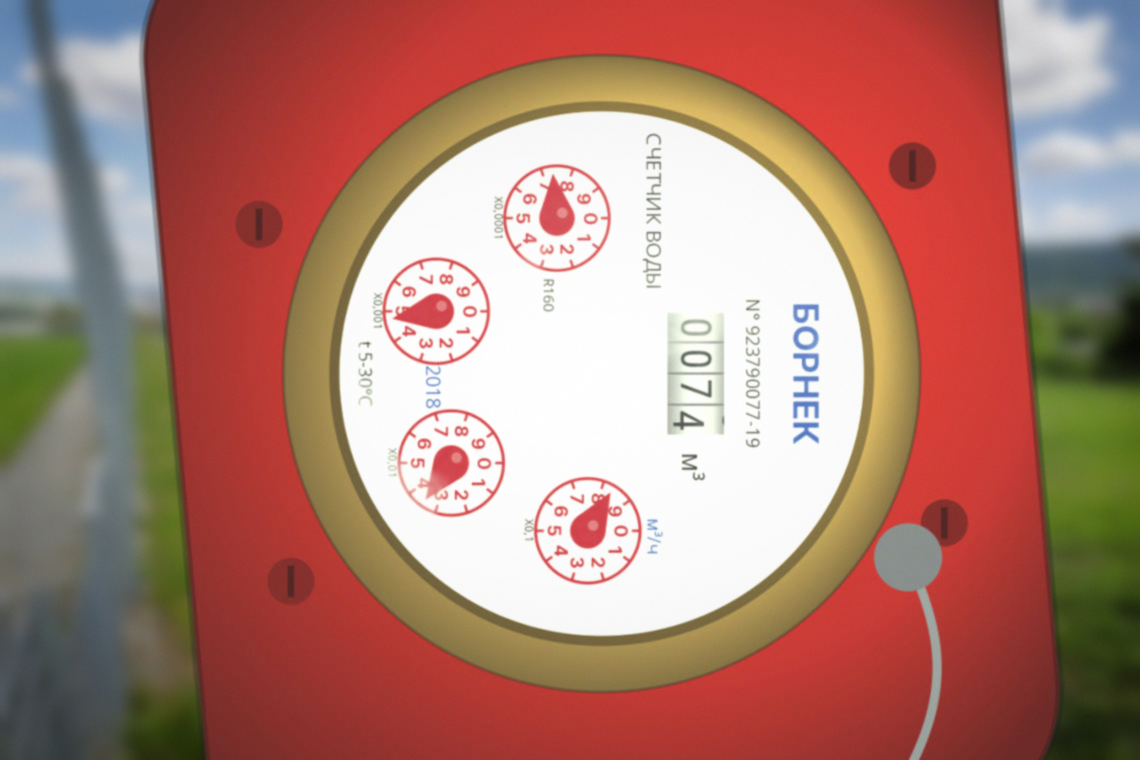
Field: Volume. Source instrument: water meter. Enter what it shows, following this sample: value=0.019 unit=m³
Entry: value=73.8347 unit=m³
